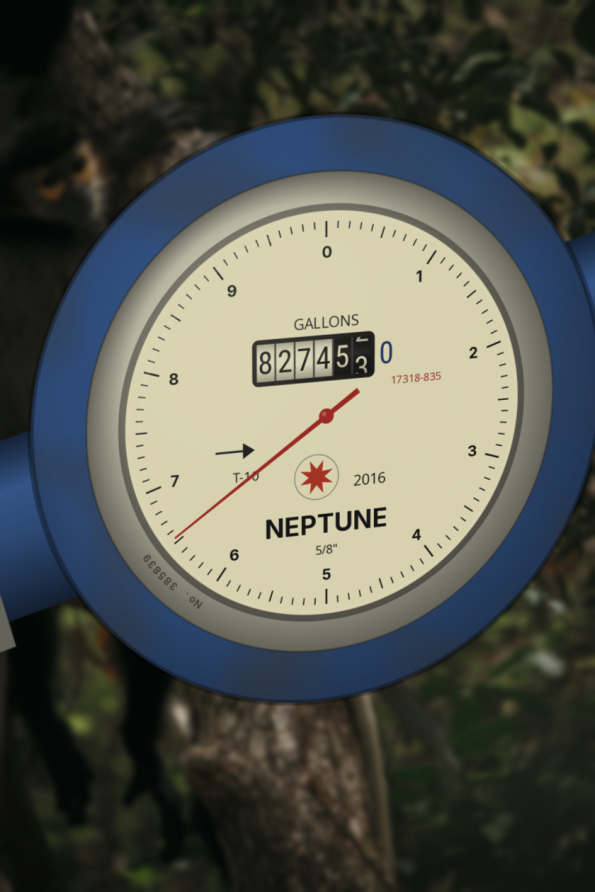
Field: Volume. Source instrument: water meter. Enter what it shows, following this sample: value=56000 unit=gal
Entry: value=8274526.5 unit=gal
